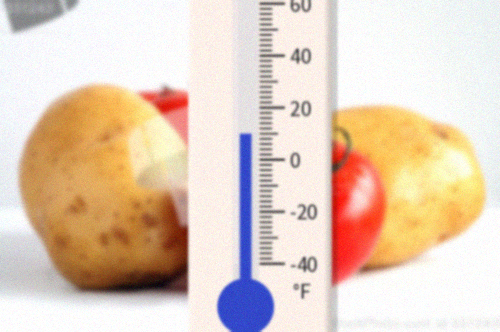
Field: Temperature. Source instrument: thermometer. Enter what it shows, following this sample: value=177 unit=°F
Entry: value=10 unit=°F
